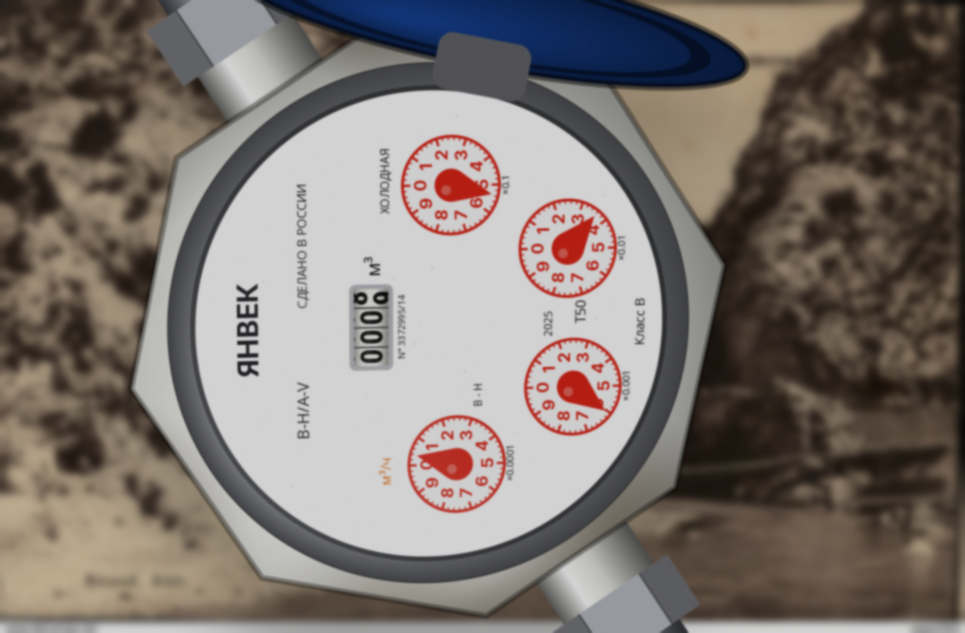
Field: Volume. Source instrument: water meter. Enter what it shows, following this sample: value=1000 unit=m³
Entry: value=8.5360 unit=m³
